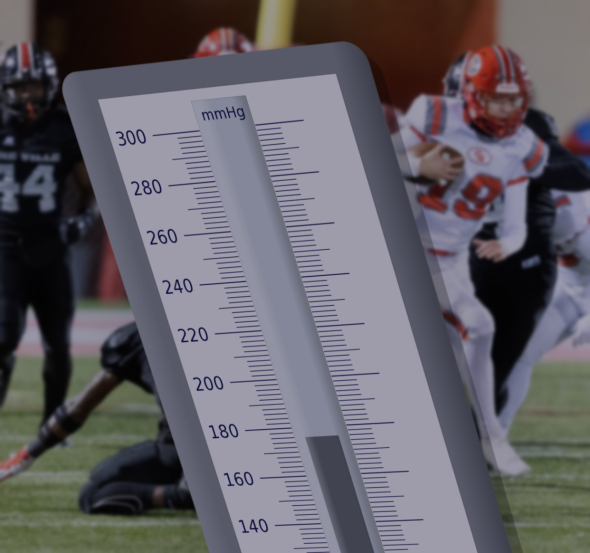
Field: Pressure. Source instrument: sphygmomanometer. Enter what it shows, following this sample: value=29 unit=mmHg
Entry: value=176 unit=mmHg
